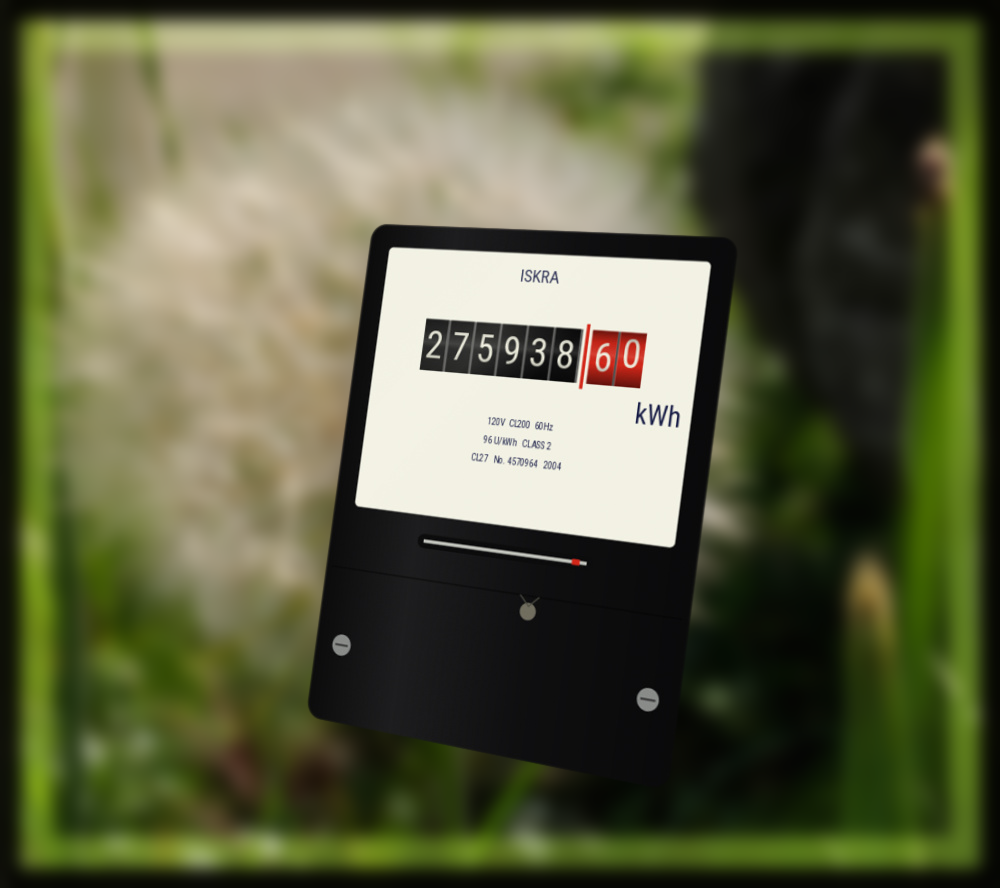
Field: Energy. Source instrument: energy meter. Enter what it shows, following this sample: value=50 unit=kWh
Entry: value=275938.60 unit=kWh
